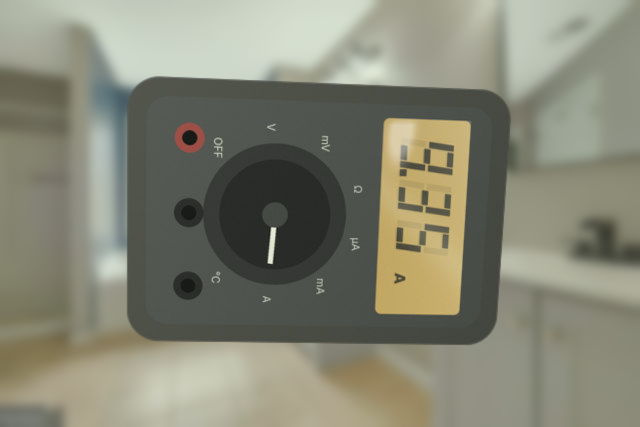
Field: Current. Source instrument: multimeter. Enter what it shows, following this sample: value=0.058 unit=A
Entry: value=9.35 unit=A
